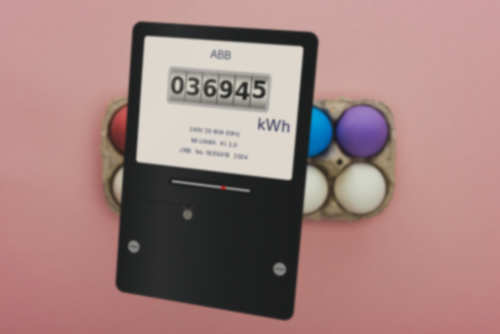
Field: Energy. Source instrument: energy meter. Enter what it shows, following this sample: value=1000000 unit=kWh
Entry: value=36945 unit=kWh
